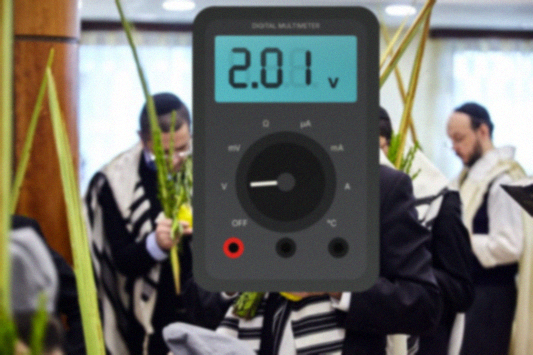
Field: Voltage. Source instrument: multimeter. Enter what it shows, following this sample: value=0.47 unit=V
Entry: value=2.01 unit=V
